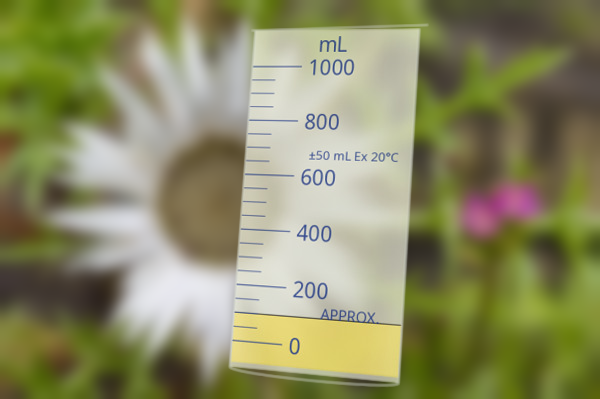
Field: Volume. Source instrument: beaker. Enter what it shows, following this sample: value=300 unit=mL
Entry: value=100 unit=mL
